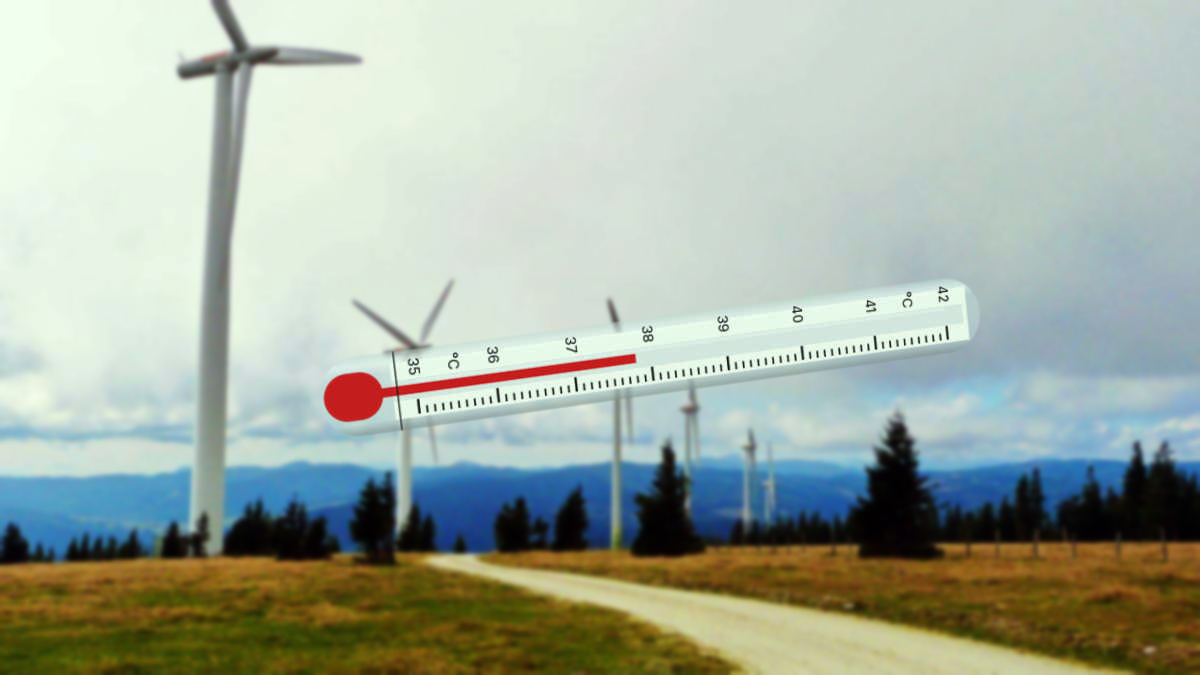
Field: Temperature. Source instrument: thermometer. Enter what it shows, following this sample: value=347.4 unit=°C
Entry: value=37.8 unit=°C
